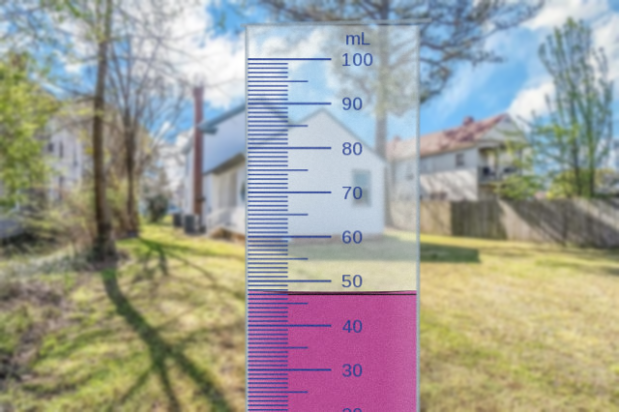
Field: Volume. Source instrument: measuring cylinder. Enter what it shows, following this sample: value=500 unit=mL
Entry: value=47 unit=mL
